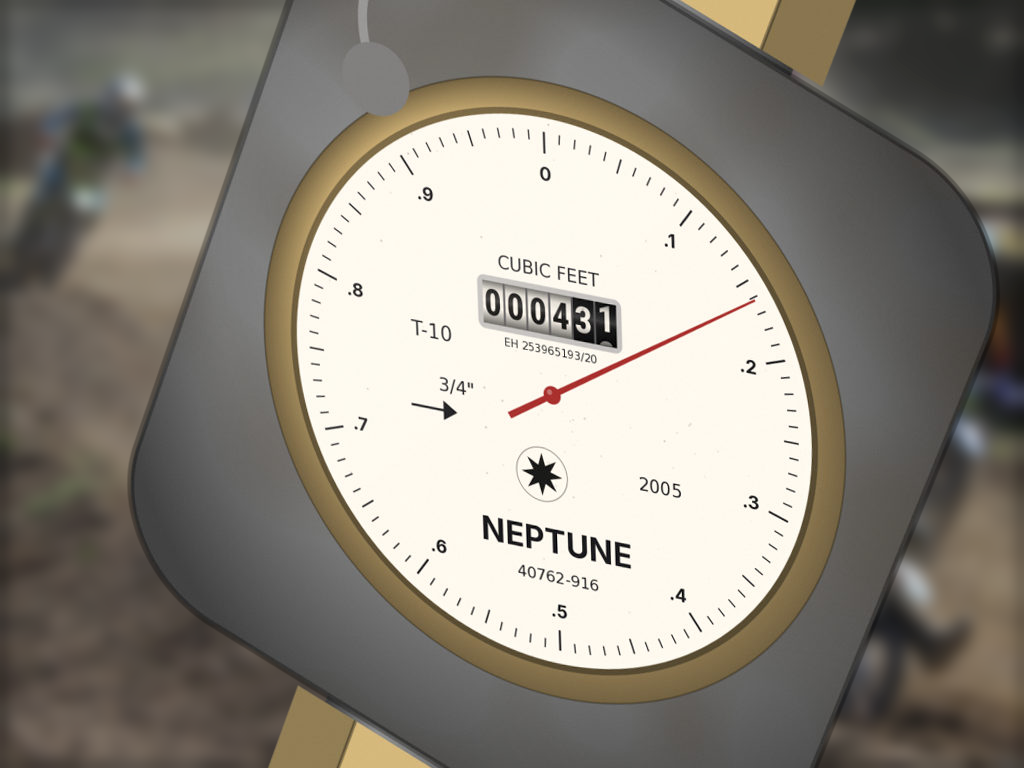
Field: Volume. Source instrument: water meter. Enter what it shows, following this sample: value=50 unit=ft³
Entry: value=431.16 unit=ft³
